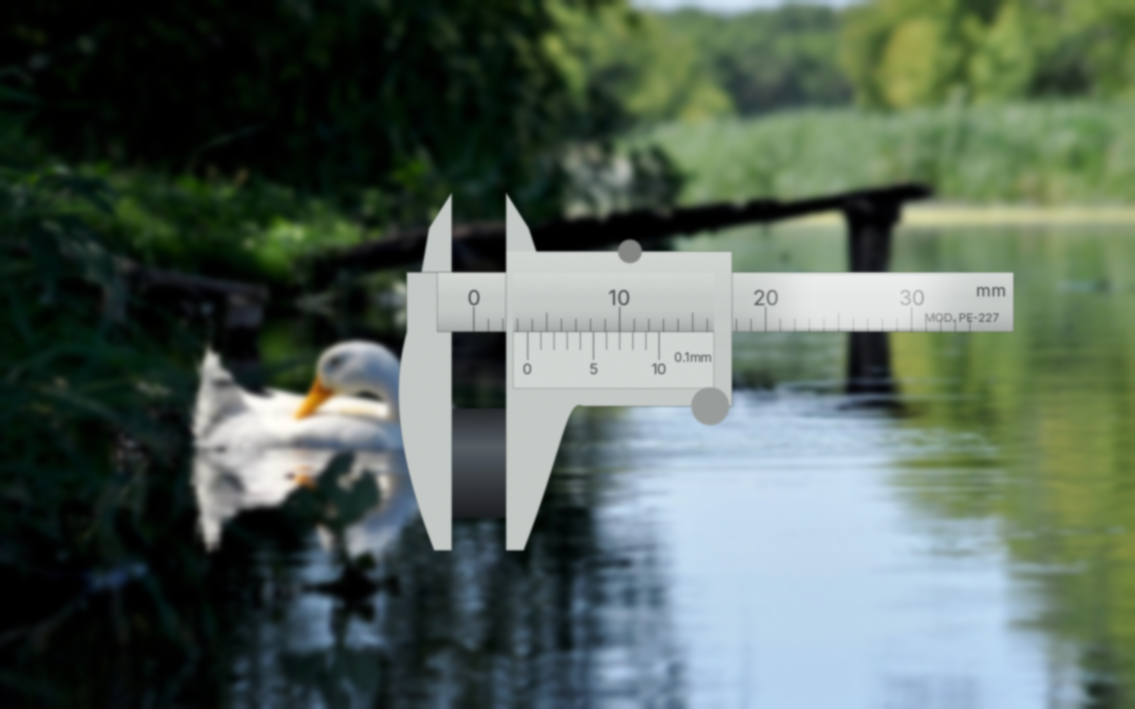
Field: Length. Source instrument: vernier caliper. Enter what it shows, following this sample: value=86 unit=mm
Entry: value=3.7 unit=mm
